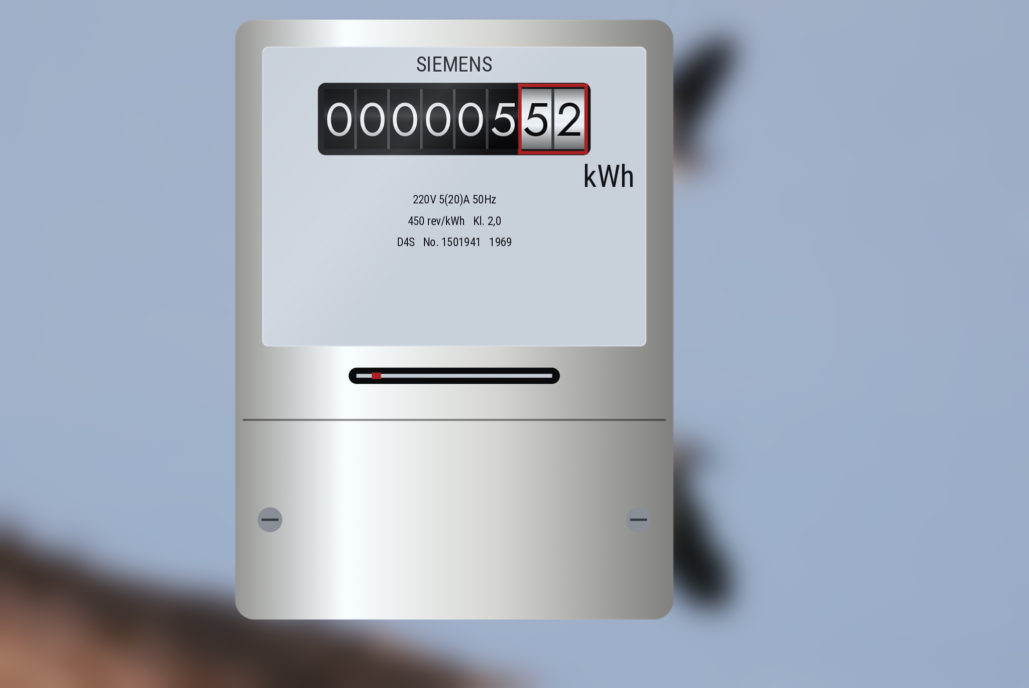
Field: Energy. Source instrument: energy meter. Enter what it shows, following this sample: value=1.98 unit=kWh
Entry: value=5.52 unit=kWh
